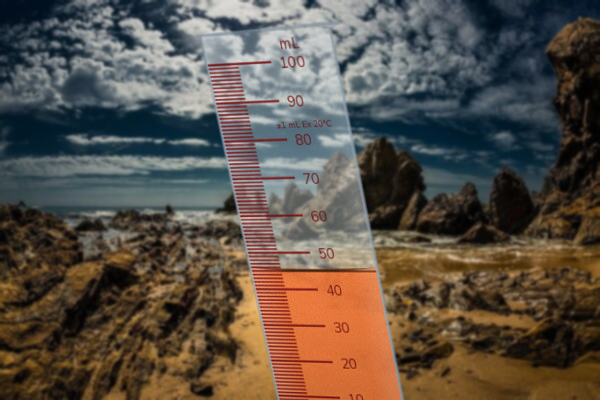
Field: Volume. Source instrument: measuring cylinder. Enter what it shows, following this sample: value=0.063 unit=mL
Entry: value=45 unit=mL
